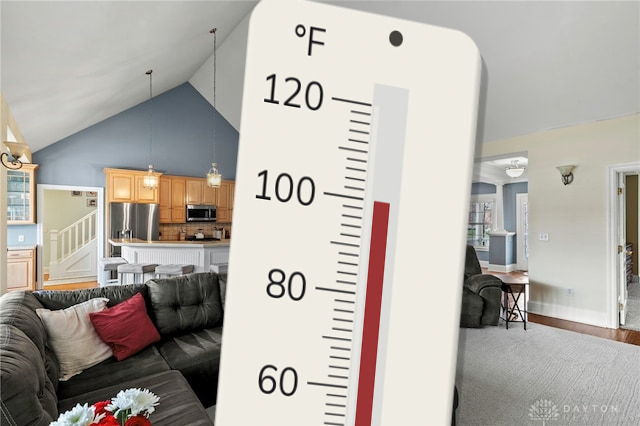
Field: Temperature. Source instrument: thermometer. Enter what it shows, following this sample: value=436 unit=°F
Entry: value=100 unit=°F
